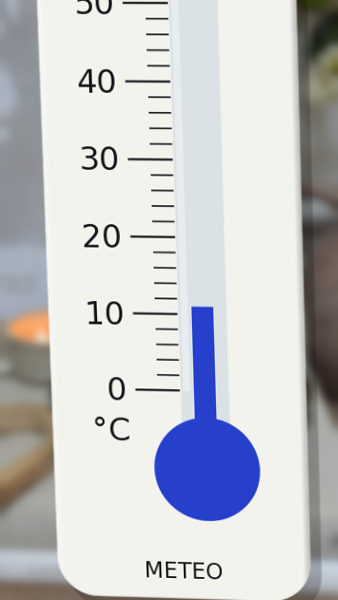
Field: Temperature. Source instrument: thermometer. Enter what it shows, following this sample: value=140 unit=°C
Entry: value=11 unit=°C
